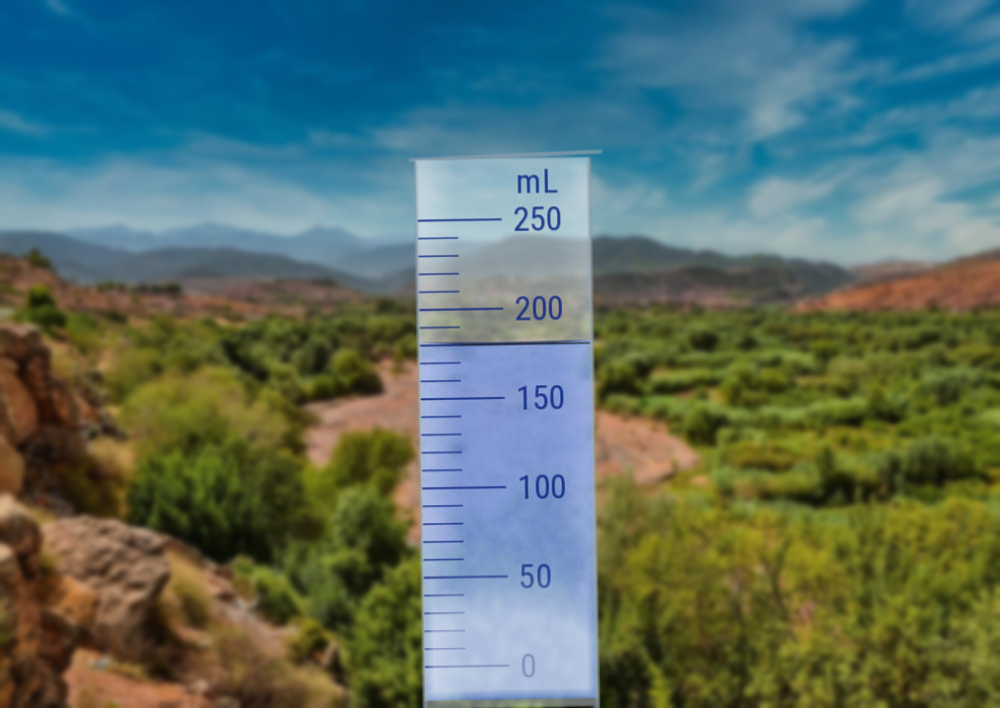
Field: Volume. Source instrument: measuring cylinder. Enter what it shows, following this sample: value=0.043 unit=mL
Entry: value=180 unit=mL
